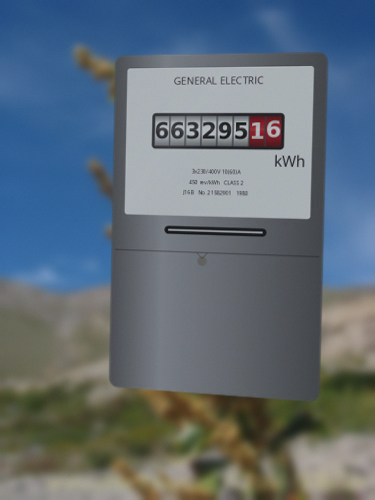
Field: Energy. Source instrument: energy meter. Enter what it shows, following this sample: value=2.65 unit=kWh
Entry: value=663295.16 unit=kWh
